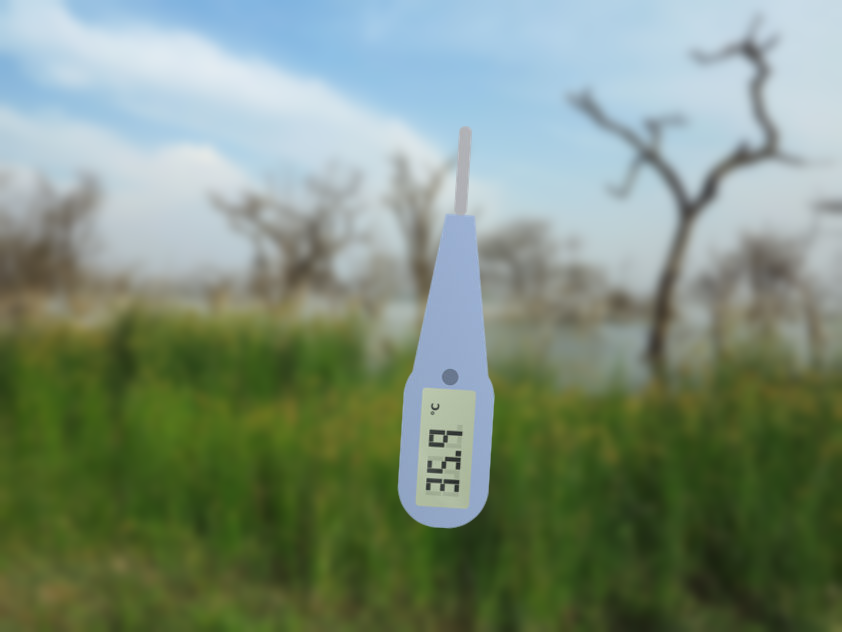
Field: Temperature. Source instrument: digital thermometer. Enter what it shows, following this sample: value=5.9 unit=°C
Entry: value=35.9 unit=°C
